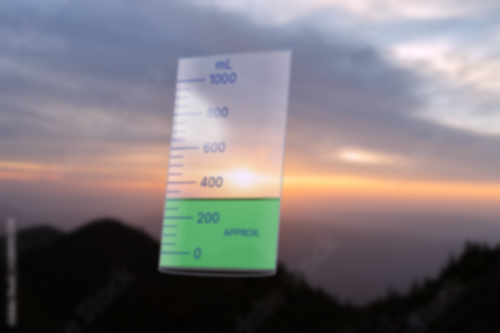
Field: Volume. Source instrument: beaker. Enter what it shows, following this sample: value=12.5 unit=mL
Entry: value=300 unit=mL
